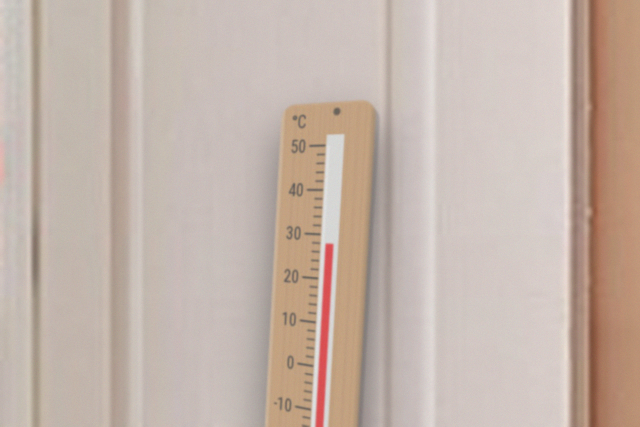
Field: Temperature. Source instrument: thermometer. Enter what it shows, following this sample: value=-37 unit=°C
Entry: value=28 unit=°C
